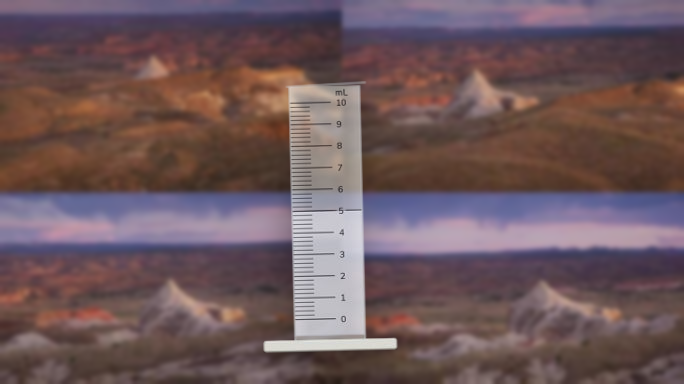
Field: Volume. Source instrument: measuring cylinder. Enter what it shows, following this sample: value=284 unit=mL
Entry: value=5 unit=mL
